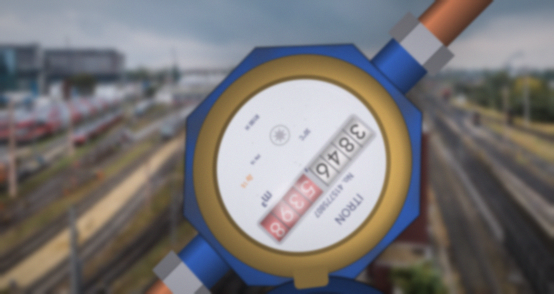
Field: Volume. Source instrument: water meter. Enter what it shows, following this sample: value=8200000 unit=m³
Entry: value=3846.5398 unit=m³
